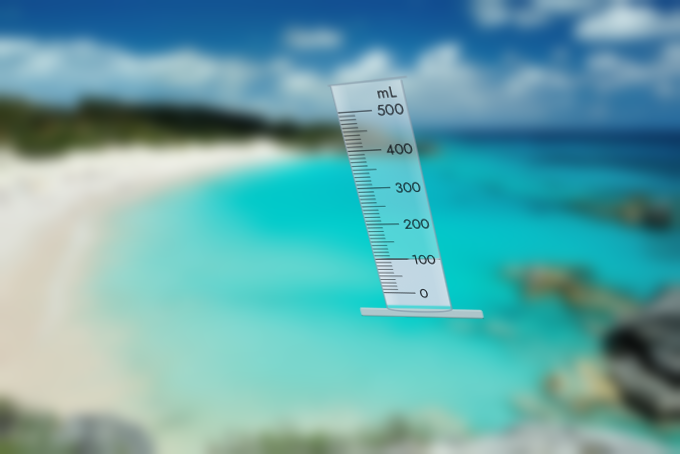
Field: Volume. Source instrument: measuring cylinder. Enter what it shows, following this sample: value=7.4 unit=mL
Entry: value=100 unit=mL
